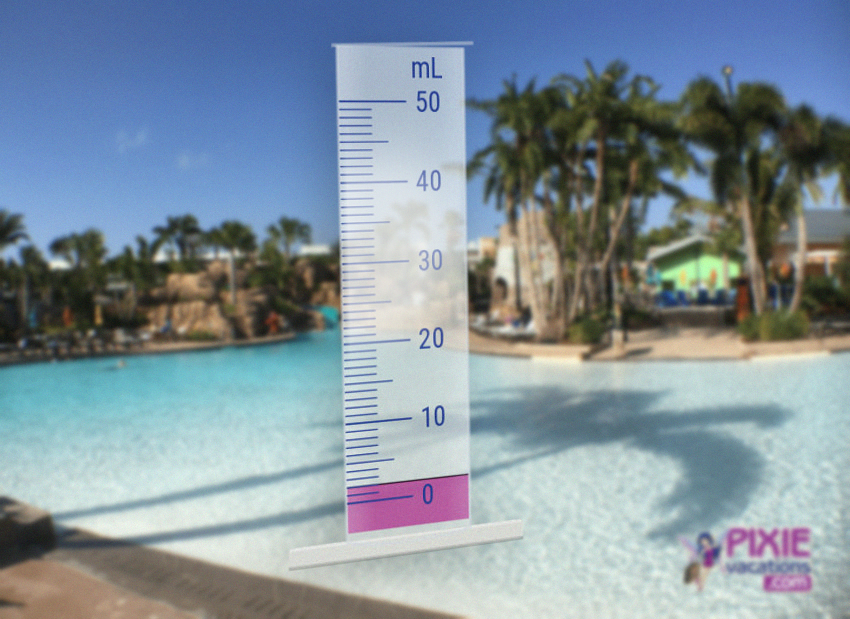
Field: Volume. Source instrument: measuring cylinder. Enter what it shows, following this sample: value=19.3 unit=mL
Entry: value=2 unit=mL
